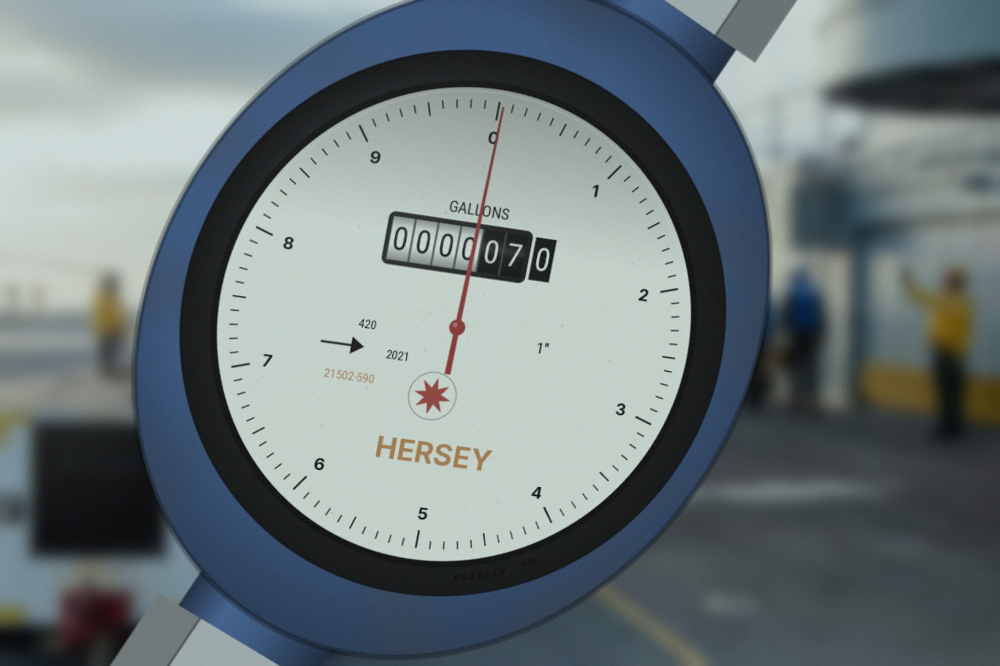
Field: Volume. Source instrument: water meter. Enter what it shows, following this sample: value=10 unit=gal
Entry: value=70.0 unit=gal
